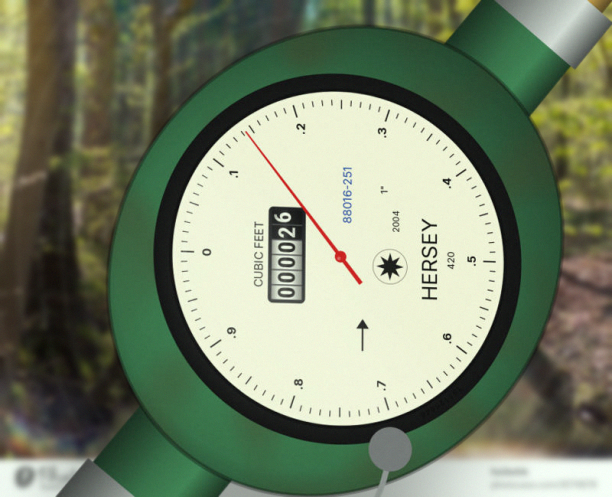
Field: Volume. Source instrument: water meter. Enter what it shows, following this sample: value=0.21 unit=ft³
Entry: value=26.14 unit=ft³
